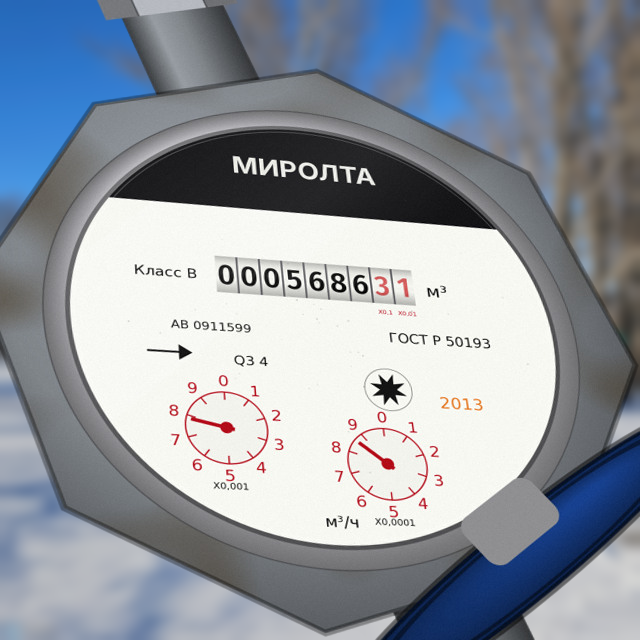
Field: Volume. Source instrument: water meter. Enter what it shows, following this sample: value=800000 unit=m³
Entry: value=5686.3178 unit=m³
